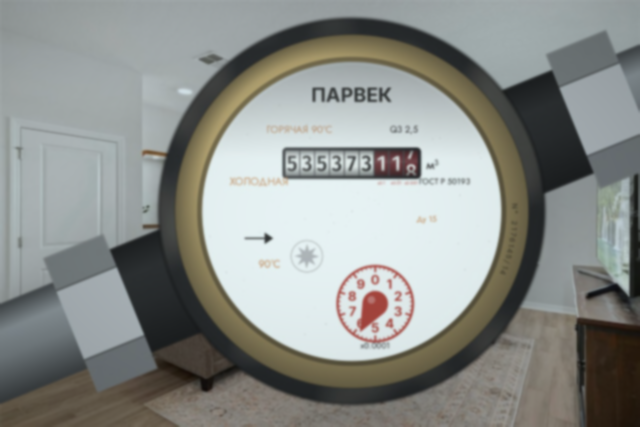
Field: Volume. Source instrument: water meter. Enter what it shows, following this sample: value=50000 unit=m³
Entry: value=535373.1175 unit=m³
